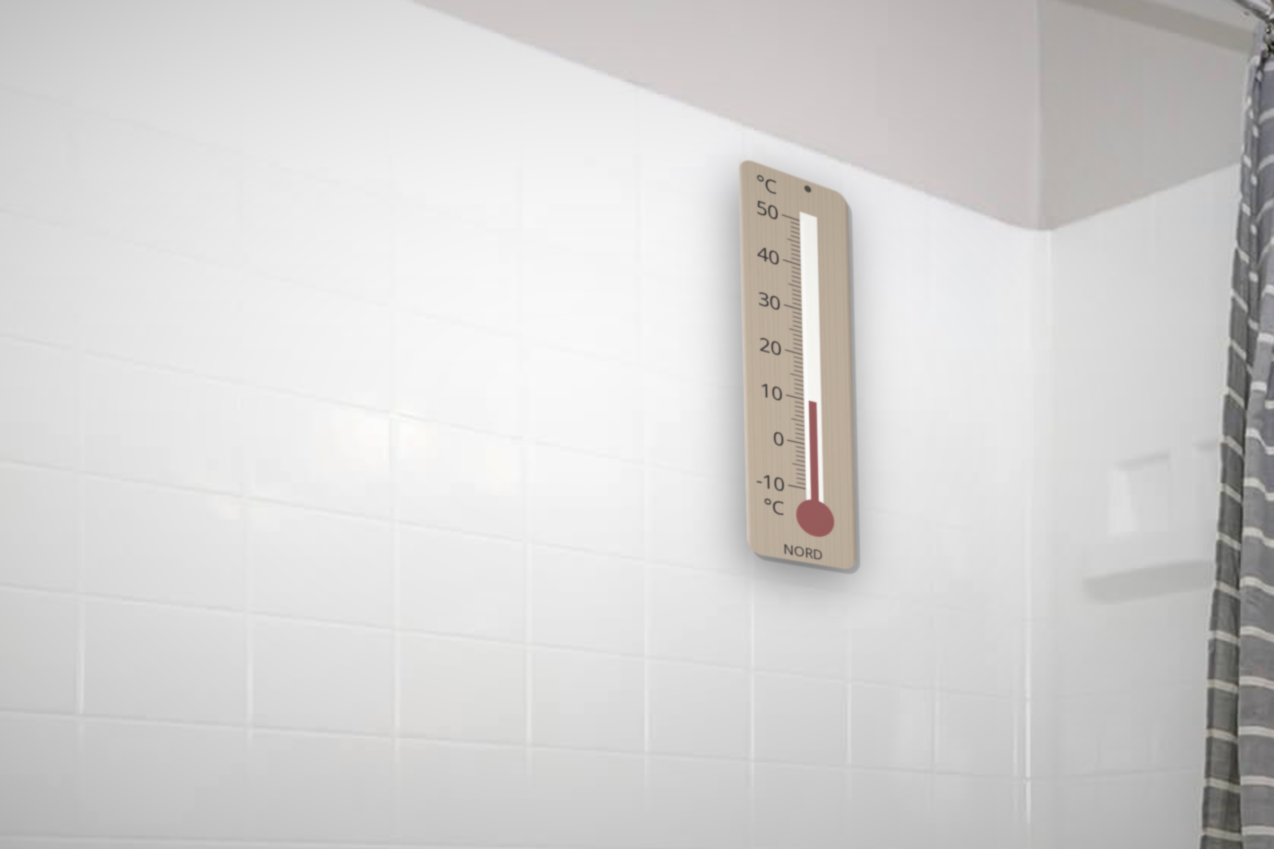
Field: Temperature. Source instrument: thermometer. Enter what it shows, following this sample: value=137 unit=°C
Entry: value=10 unit=°C
